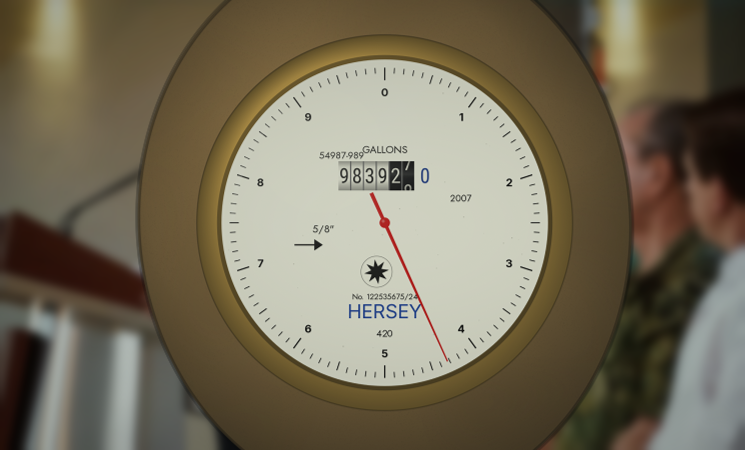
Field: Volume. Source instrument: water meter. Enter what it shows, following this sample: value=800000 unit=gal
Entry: value=9839274.3 unit=gal
